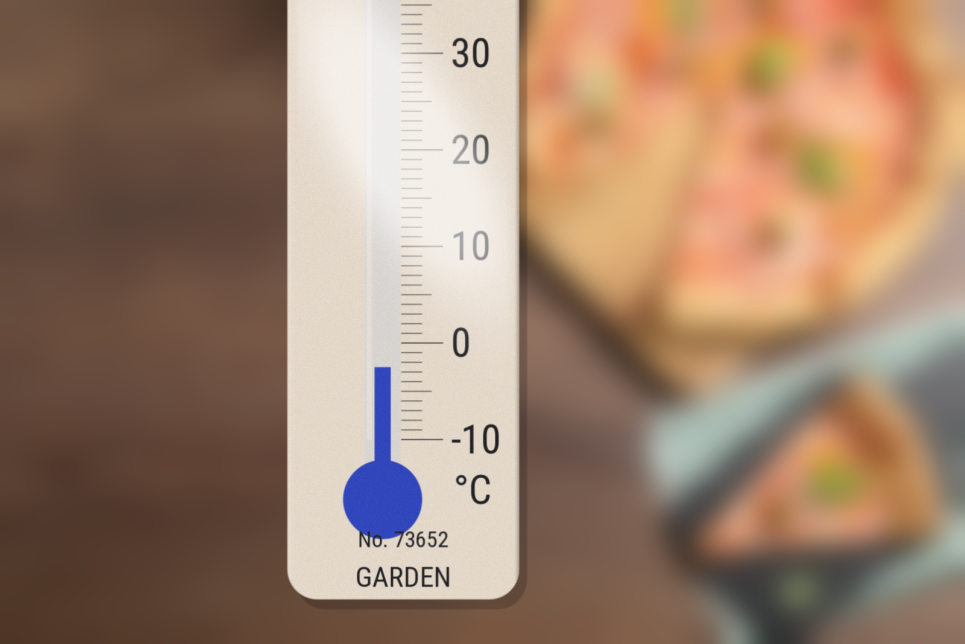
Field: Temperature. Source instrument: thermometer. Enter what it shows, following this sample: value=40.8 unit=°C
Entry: value=-2.5 unit=°C
